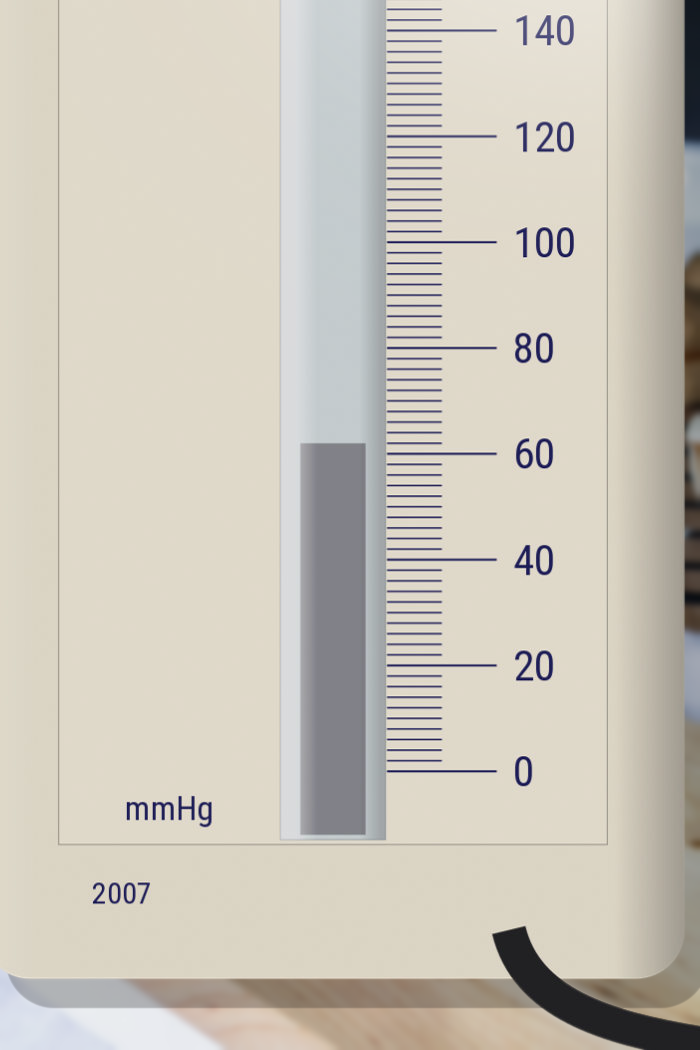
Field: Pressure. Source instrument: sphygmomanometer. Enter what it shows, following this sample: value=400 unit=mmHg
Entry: value=62 unit=mmHg
